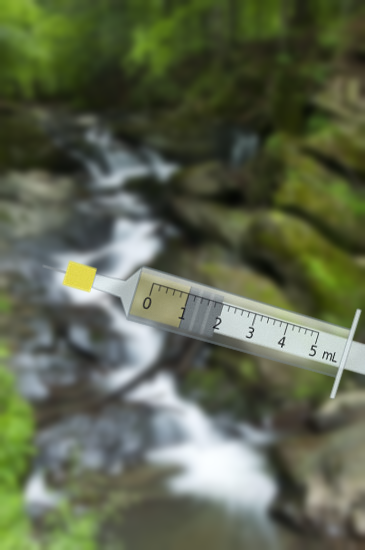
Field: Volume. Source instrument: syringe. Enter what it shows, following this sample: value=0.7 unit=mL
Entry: value=1 unit=mL
